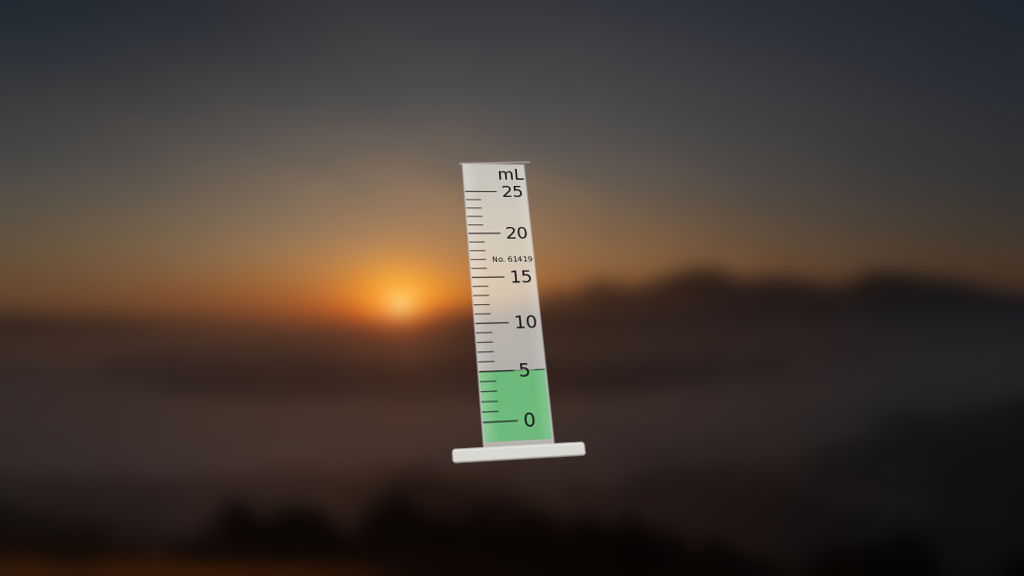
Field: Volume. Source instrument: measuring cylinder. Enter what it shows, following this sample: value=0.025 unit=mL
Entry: value=5 unit=mL
